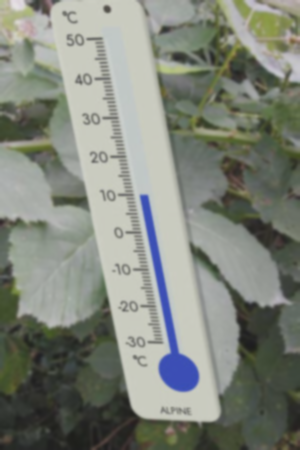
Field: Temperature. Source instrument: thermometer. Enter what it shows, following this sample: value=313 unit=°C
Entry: value=10 unit=°C
